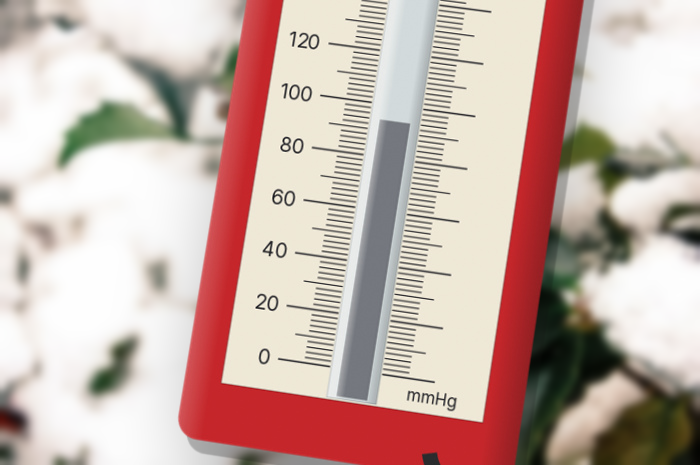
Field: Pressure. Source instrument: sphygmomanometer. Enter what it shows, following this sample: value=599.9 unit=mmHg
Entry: value=94 unit=mmHg
